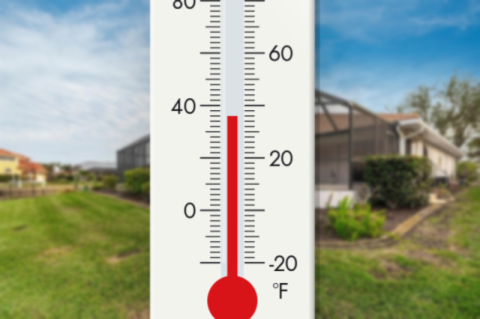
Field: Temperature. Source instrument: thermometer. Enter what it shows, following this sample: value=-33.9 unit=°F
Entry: value=36 unit=°F
